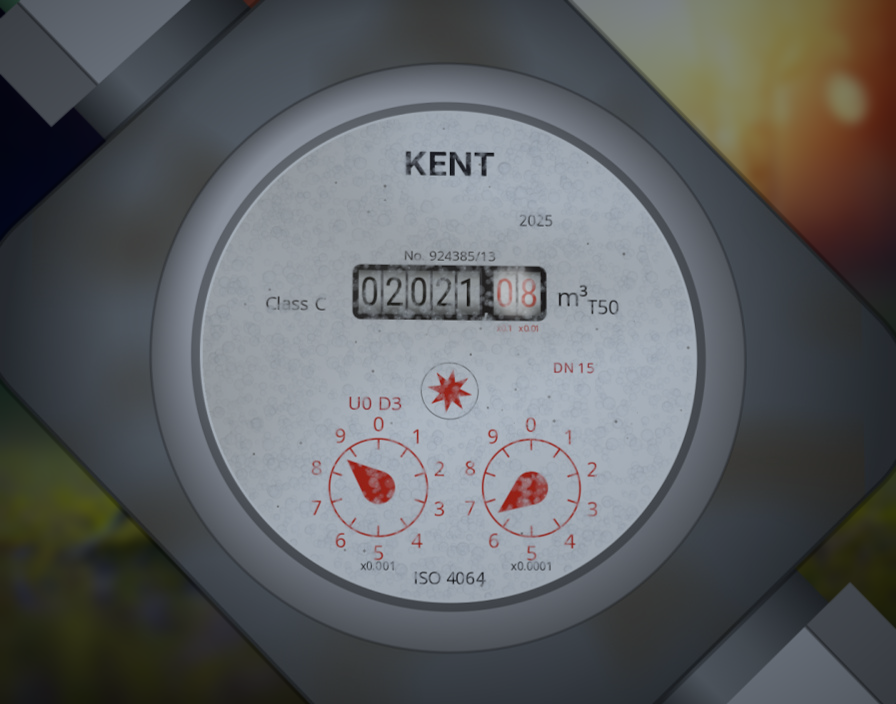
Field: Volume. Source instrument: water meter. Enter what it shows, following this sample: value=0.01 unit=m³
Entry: value=2021.0886 unit=m³
